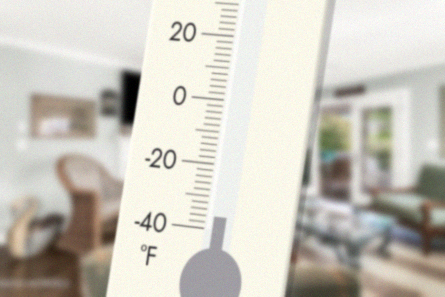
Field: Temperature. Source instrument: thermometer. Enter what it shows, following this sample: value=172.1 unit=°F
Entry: value=-36 unit=°F
